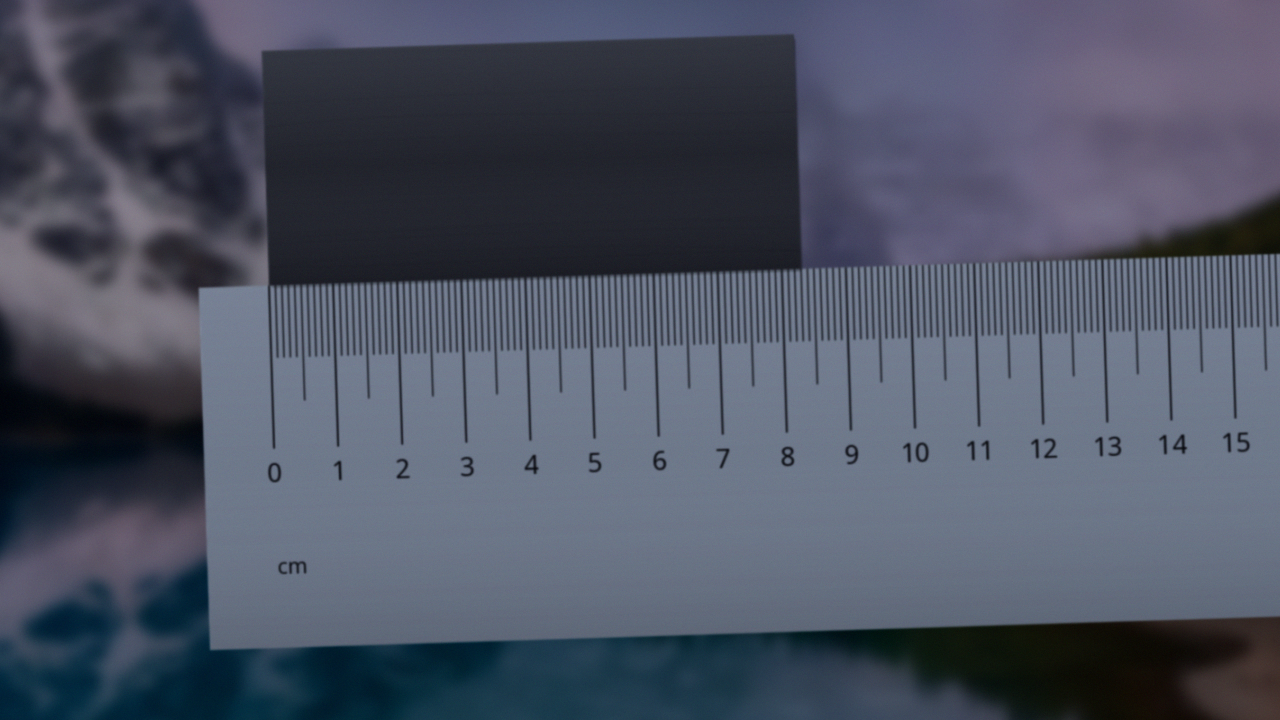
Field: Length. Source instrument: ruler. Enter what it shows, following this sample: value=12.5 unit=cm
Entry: value=8.3 unit=cm
